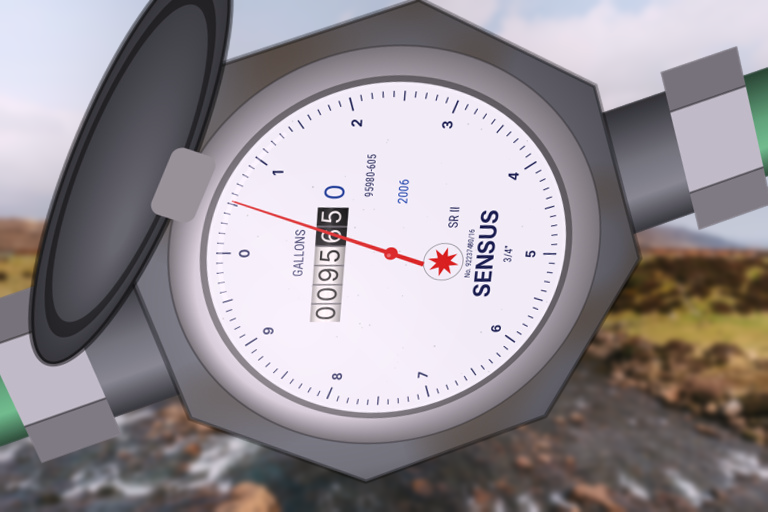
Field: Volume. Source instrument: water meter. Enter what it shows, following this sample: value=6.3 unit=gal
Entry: value=95650.5 unit=gal
